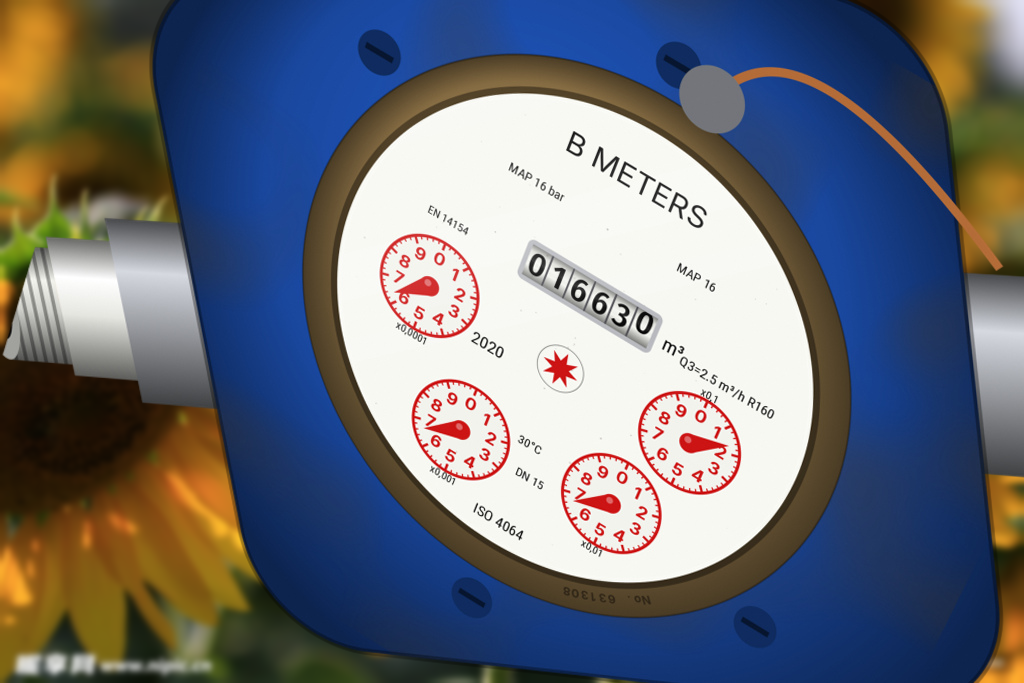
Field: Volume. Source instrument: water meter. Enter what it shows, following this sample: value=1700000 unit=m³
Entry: value=16630.1666 unit=m³
